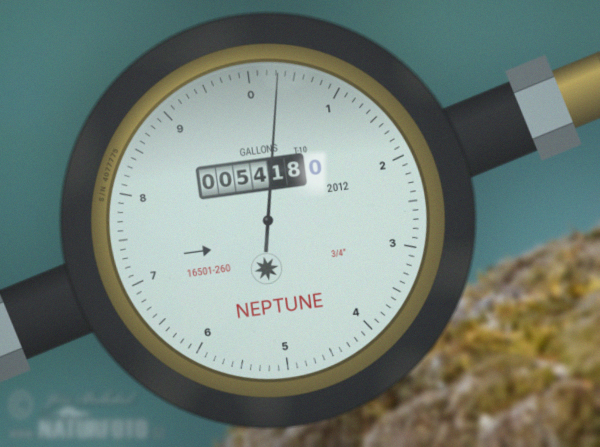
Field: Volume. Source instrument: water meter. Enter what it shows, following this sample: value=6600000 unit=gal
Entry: value=54180.3 unit=gal
